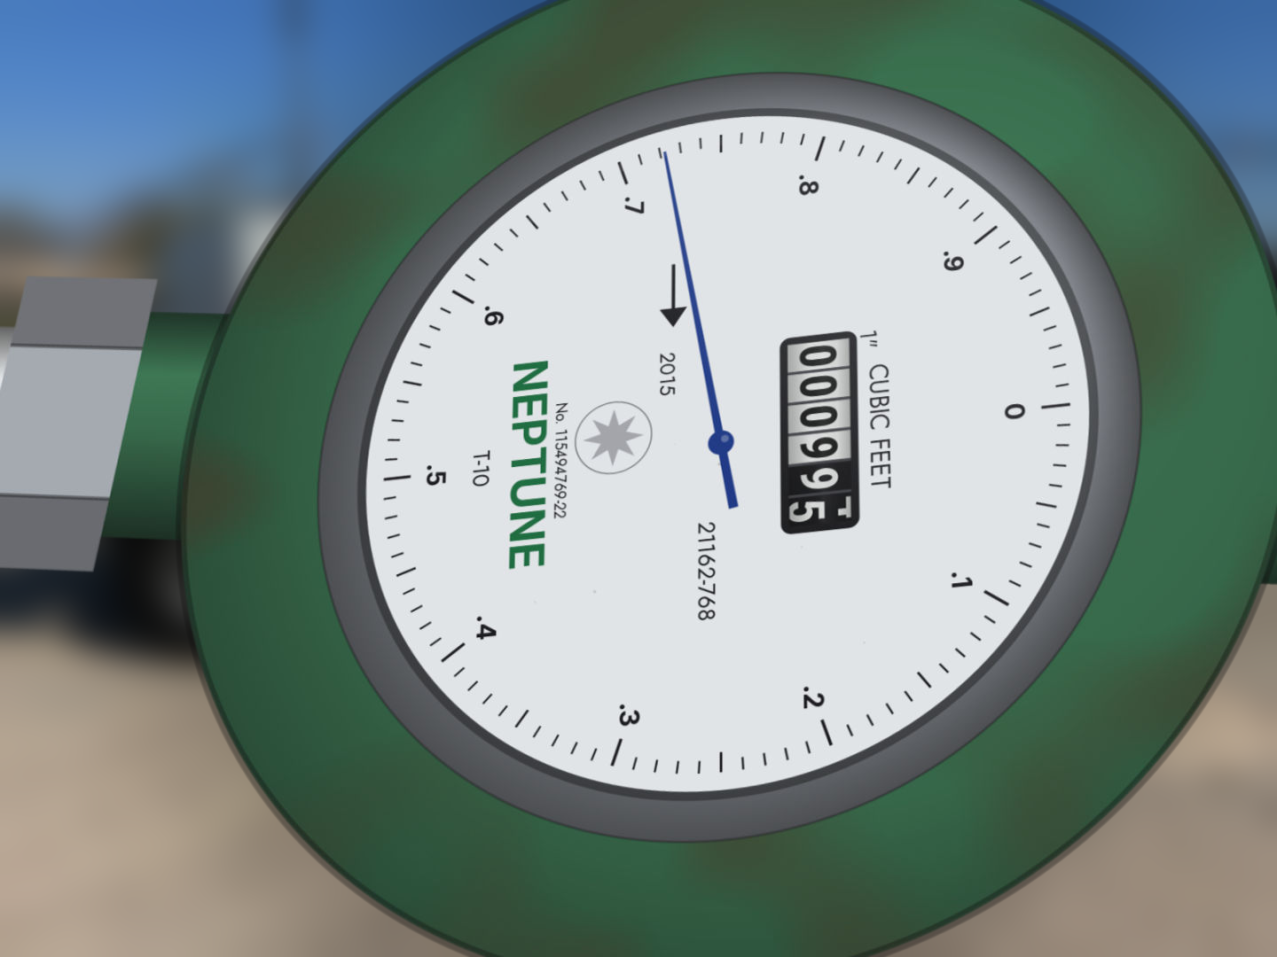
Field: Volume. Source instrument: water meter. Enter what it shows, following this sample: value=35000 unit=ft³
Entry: value=994.72 unit=ft³
